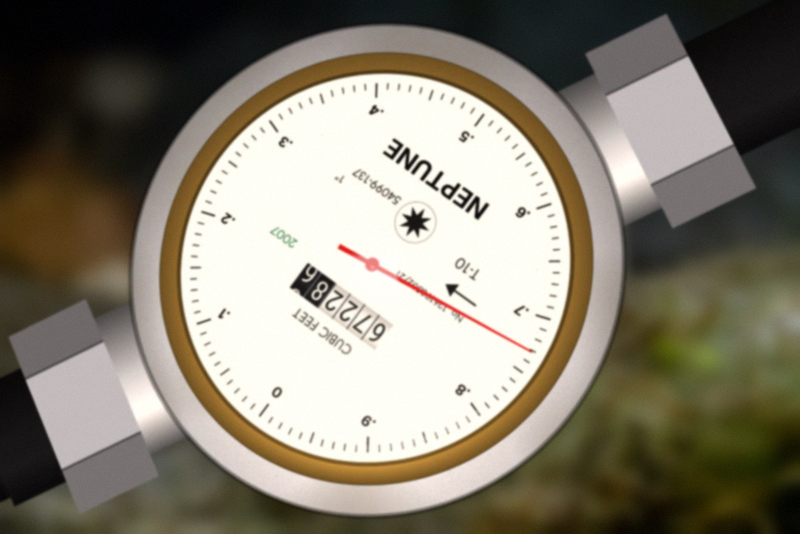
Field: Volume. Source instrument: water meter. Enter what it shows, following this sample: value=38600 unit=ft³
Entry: value=672285.73 unit=ft³
